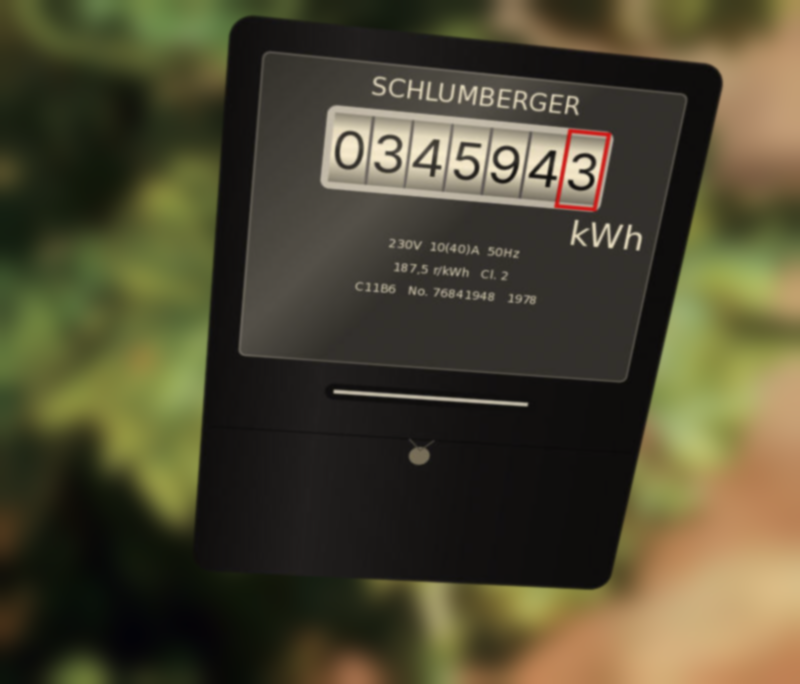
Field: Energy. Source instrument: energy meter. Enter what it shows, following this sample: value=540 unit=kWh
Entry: value=34594.3 unit=kWh
